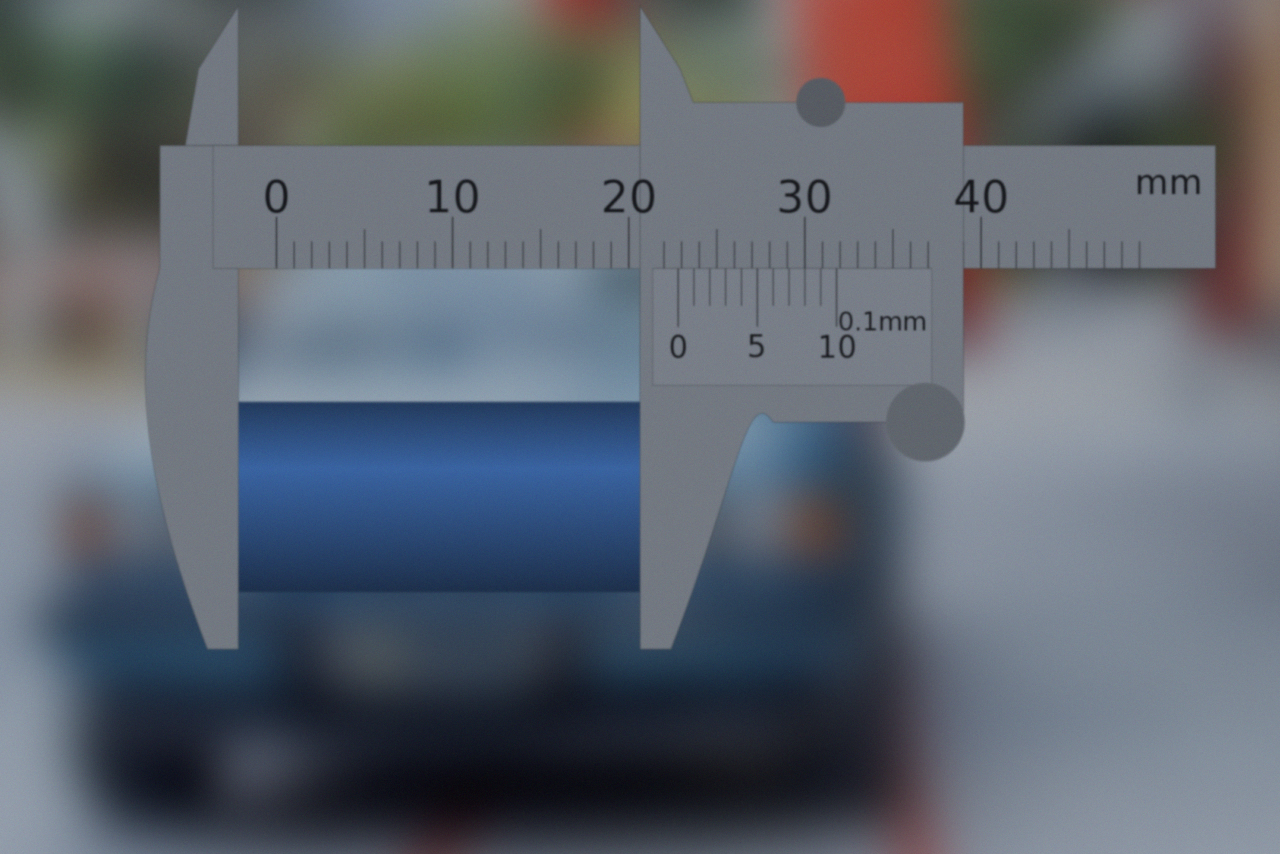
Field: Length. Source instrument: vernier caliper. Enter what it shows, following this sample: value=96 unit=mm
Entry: value=22.8 unit=mm
